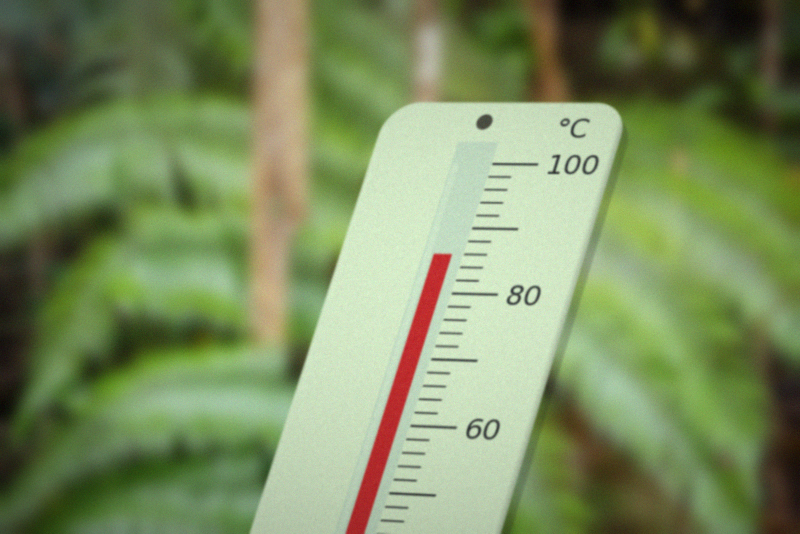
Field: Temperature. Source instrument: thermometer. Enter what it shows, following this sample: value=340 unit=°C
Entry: value=86 unit=°C
